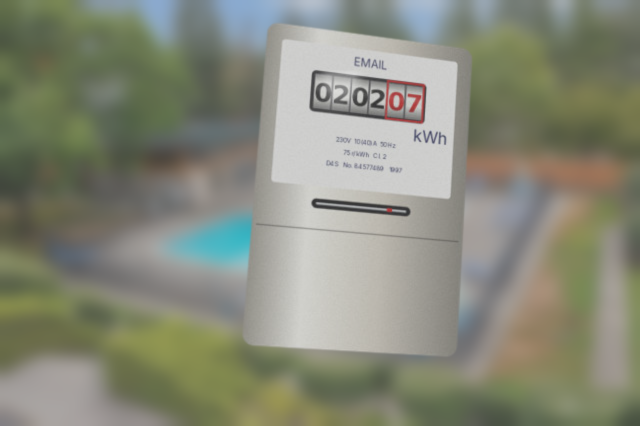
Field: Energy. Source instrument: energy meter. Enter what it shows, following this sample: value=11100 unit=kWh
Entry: value=202.07 unit=kWh
